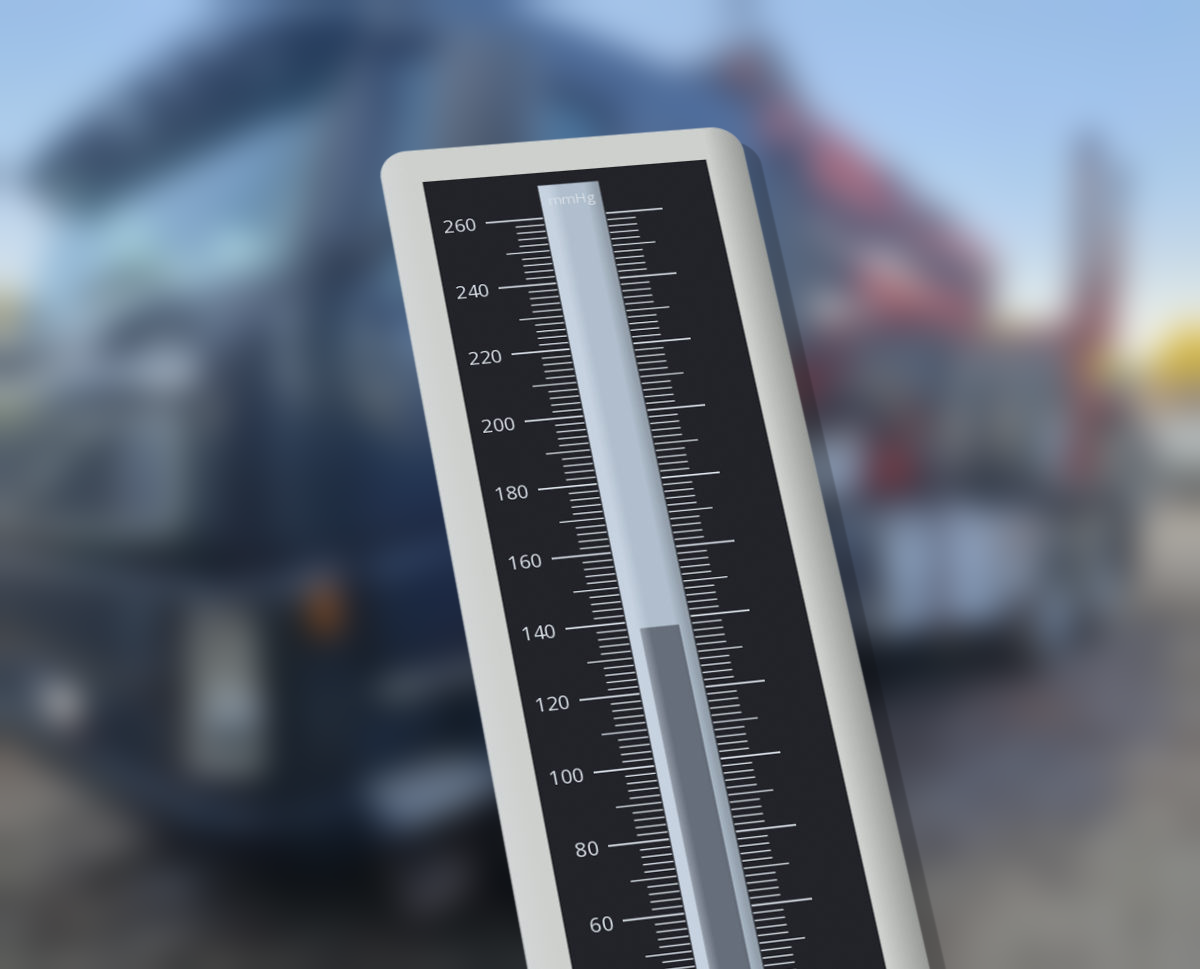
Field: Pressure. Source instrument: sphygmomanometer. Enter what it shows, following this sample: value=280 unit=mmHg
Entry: value=138 unit=mmHg
